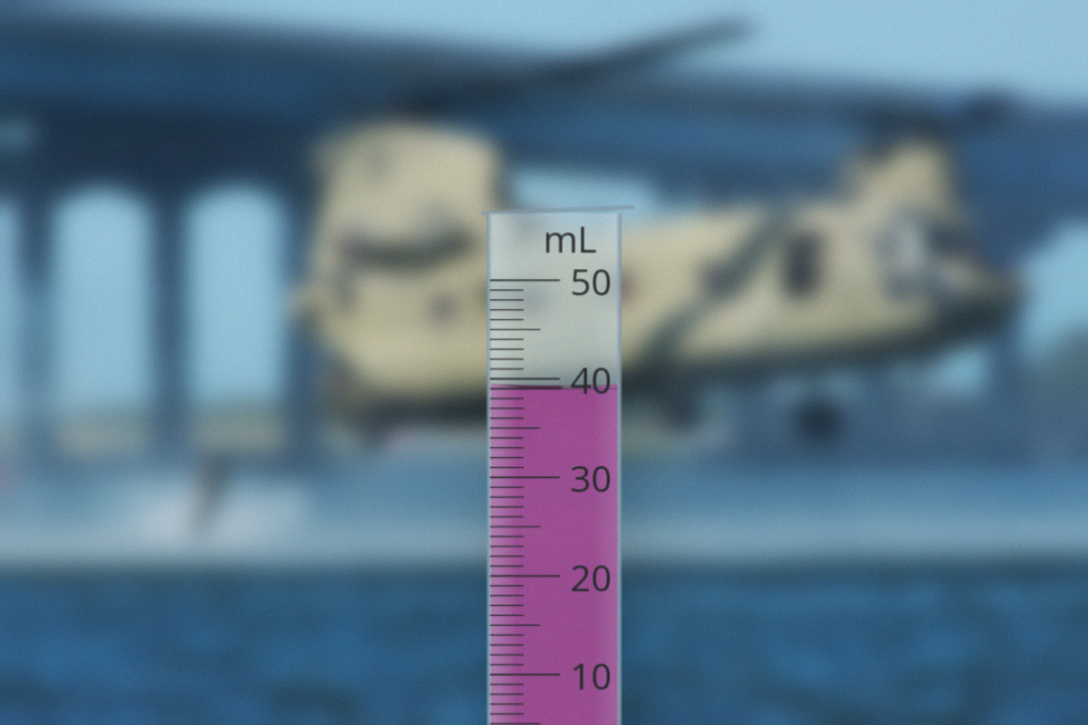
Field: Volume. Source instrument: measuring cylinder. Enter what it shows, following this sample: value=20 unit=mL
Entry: value=39 unit=mL
